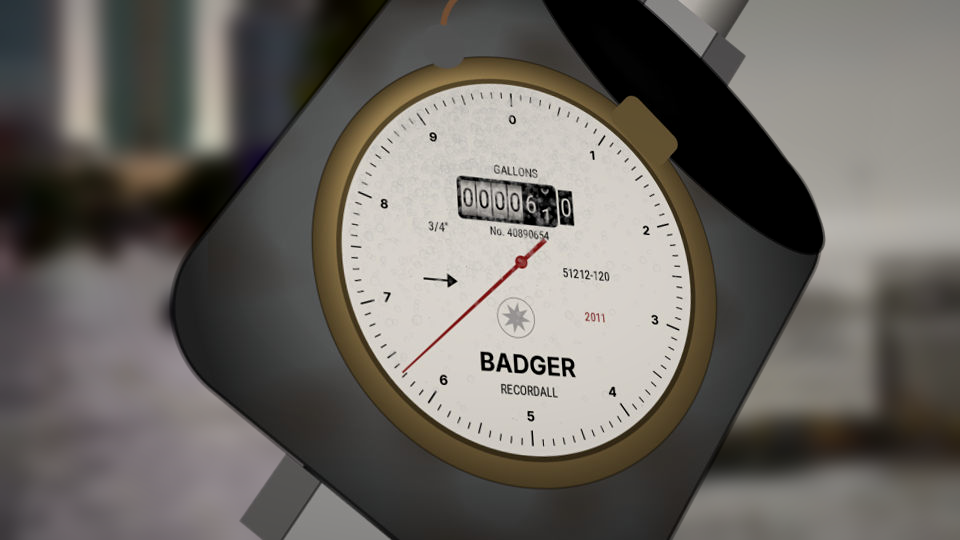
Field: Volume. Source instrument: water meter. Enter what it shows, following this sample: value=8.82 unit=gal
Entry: value=606.3 unit=gal
